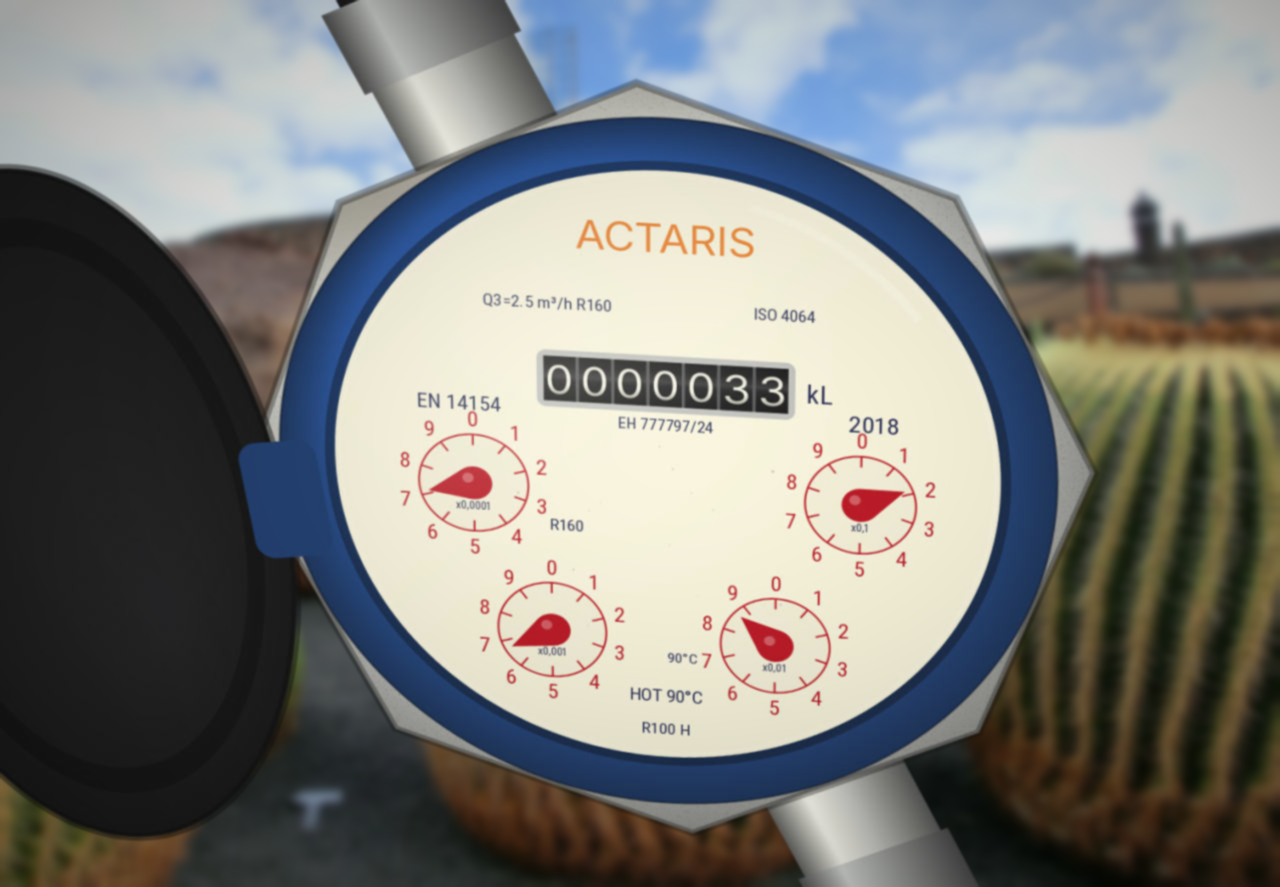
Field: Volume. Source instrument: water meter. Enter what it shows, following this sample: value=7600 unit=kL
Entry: value=33.1867 unit=kL
